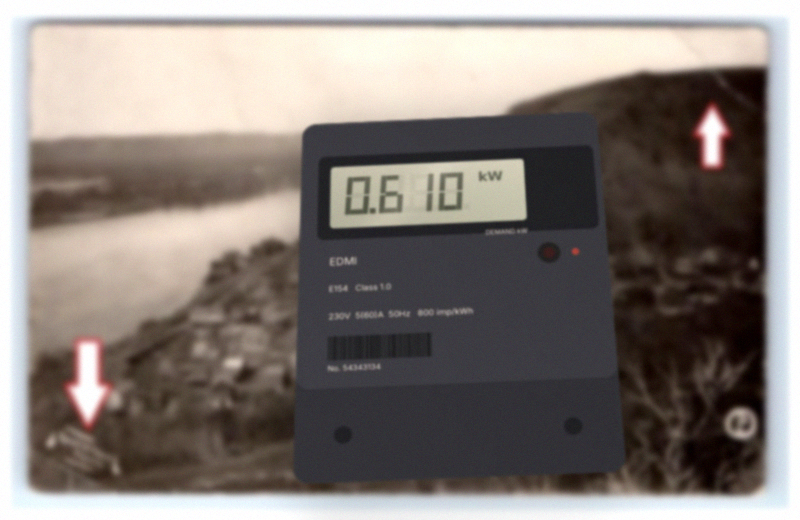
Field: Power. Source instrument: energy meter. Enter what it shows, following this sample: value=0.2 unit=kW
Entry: value=0.610 unit=kW
